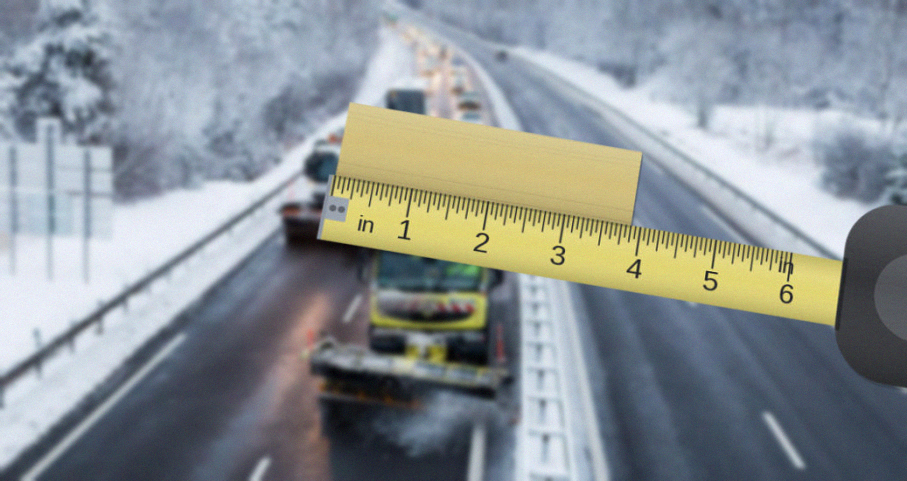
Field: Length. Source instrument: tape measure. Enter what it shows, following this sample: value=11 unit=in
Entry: value=3.875 unit=in
